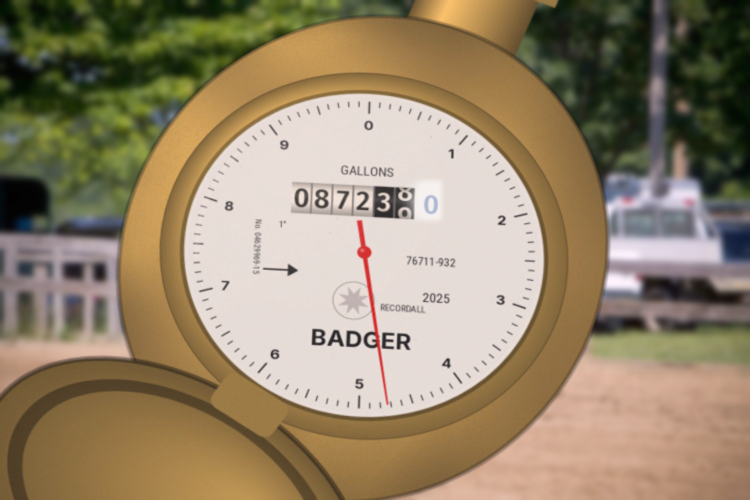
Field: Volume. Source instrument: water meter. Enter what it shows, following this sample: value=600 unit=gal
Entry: value=872384.7 unit=gal
